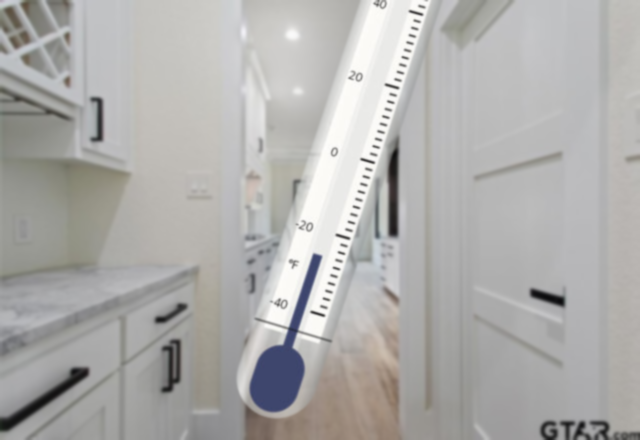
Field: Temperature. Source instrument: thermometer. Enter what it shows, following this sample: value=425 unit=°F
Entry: value=-26 unit=°F
